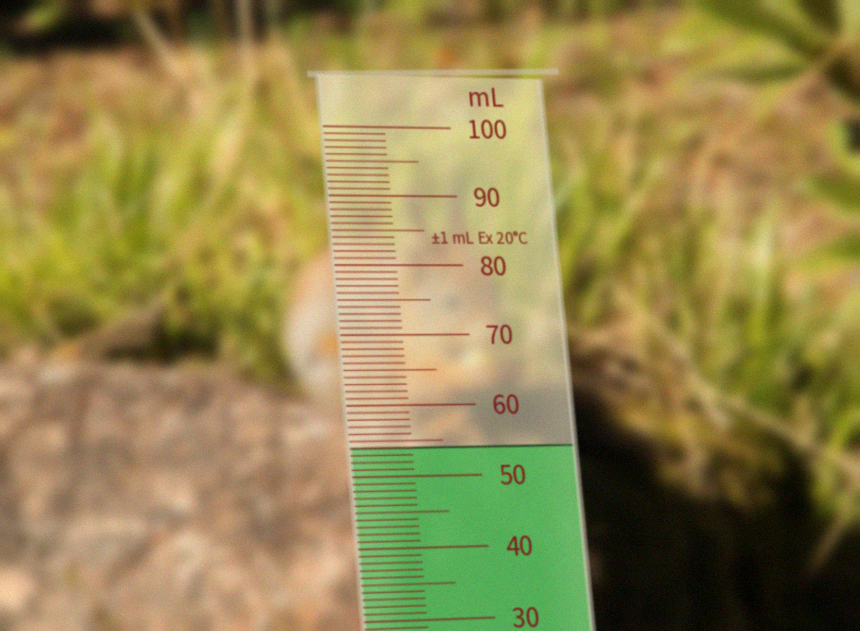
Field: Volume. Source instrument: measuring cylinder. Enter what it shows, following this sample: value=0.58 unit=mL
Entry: value=54 unit=mL
